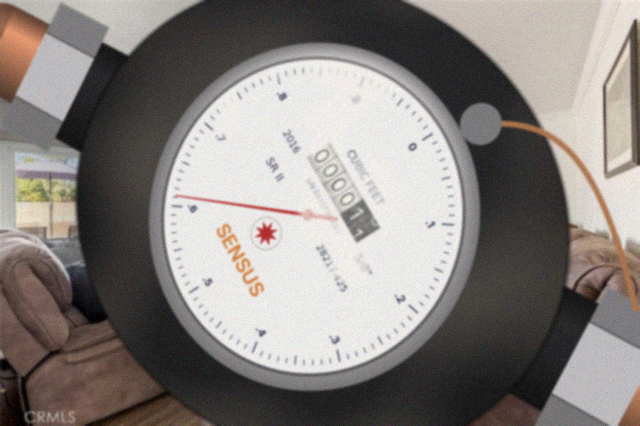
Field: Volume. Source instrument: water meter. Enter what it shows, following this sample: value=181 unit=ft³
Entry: value=10.61 unit=ft³
